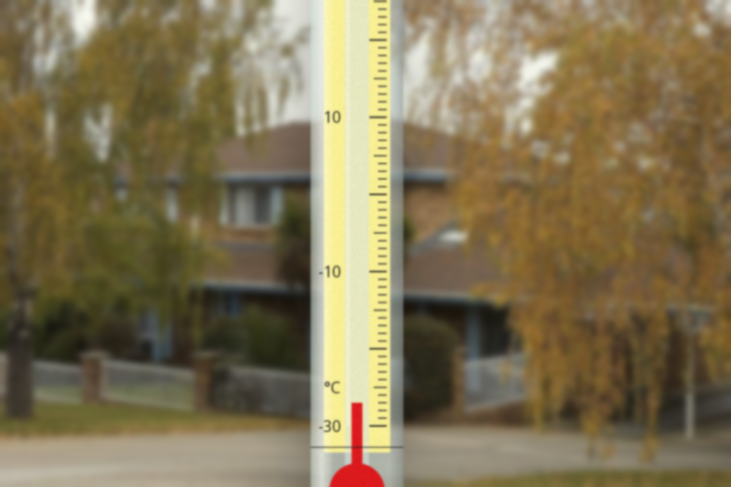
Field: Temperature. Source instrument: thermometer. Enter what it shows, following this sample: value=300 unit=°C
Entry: value=-27 unit=°C
